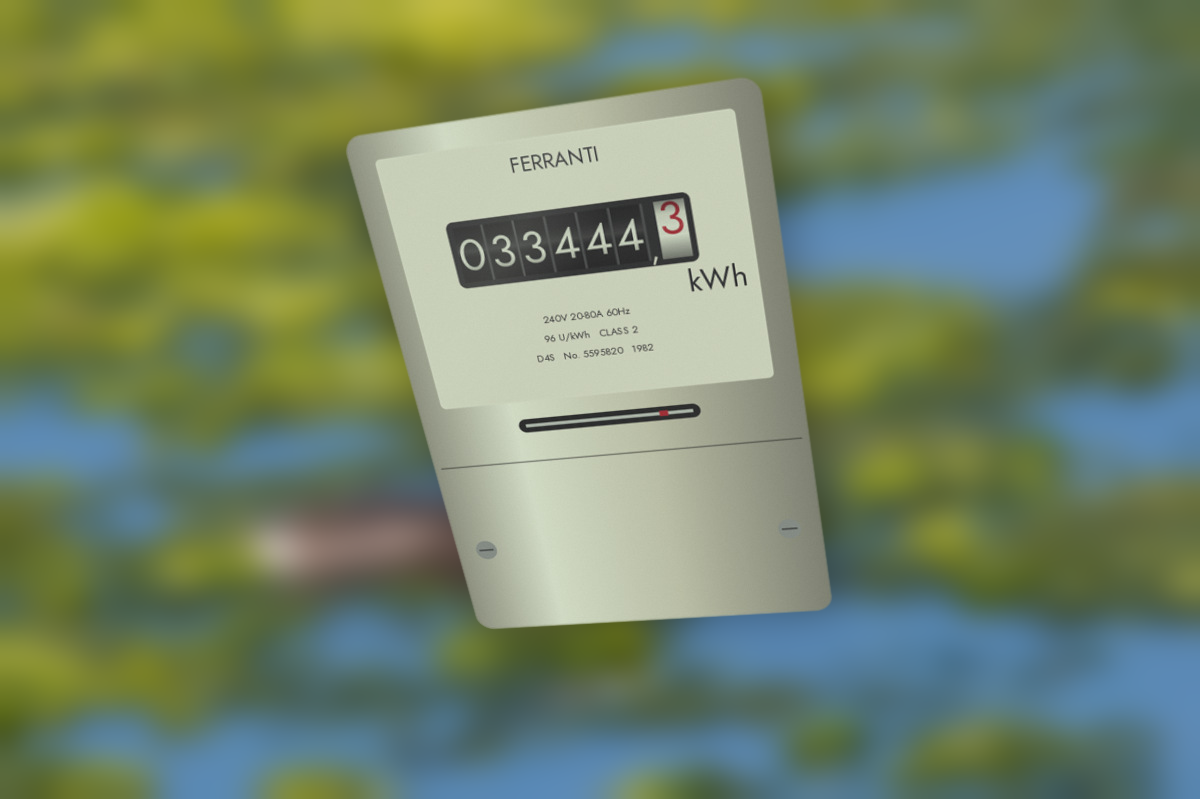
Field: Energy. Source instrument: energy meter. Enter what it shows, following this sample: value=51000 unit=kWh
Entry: value=33444.3 unit=kWh
